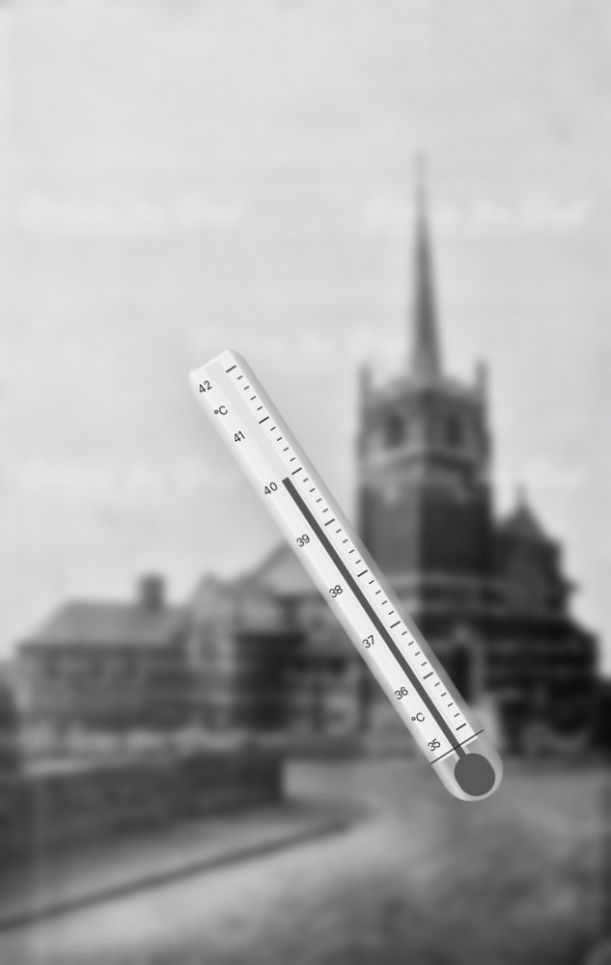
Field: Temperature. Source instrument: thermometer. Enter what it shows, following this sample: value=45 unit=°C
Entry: value=40 unit=°C
